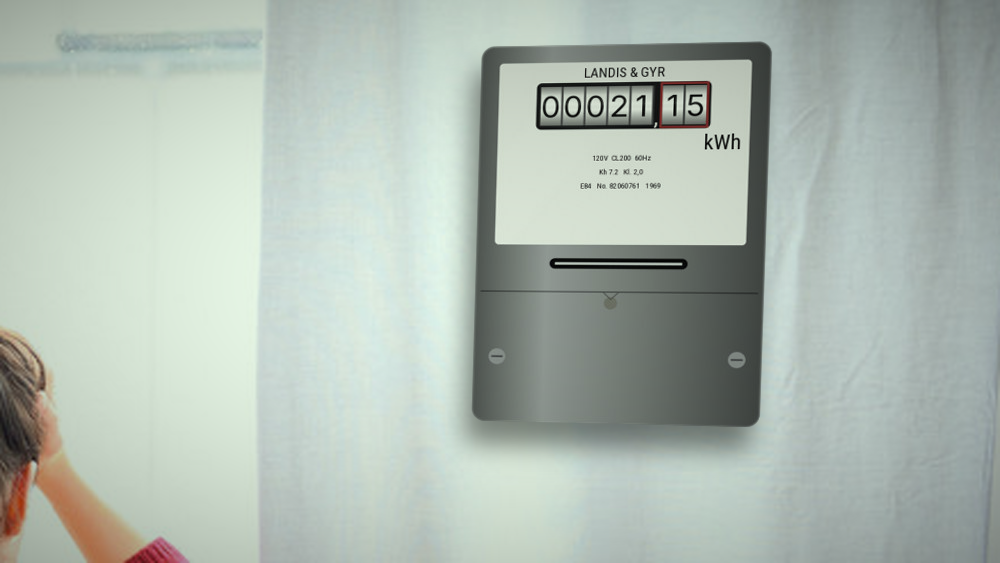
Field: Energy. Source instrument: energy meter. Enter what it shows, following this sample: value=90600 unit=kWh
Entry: value=21.15 unit=kWh
